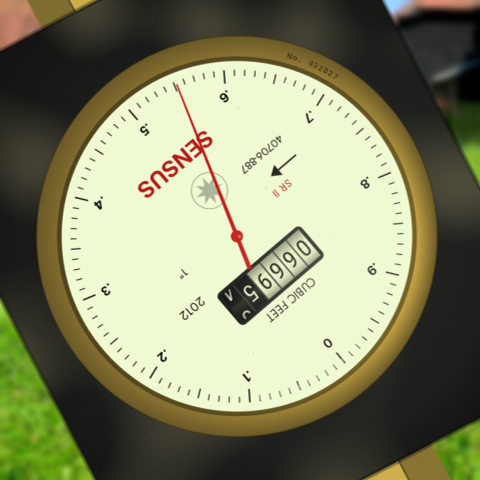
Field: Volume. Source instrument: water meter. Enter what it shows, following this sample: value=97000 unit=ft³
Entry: value=66953.55 unit=ft³
